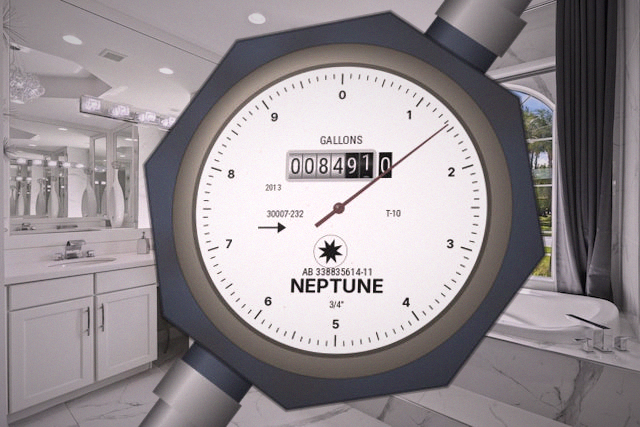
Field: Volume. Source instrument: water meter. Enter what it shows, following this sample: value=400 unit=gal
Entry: value=84911.4 unit=gal
